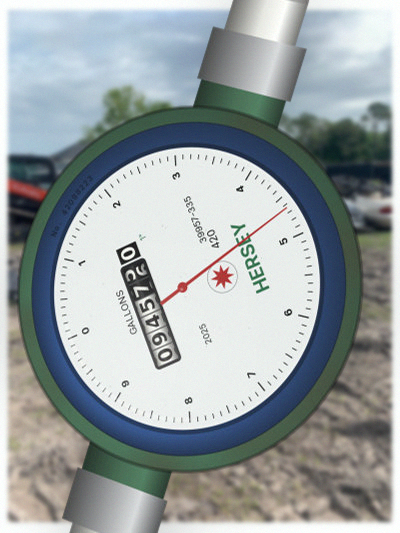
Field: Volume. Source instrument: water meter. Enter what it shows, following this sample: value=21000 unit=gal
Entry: value=945754.6 unit=gal
